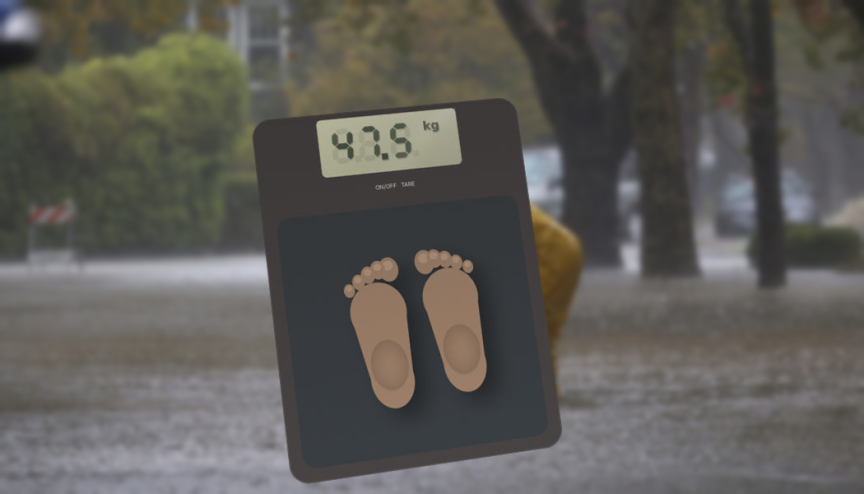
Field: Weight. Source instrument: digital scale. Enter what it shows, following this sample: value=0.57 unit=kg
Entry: value=47.5 unit=kg
